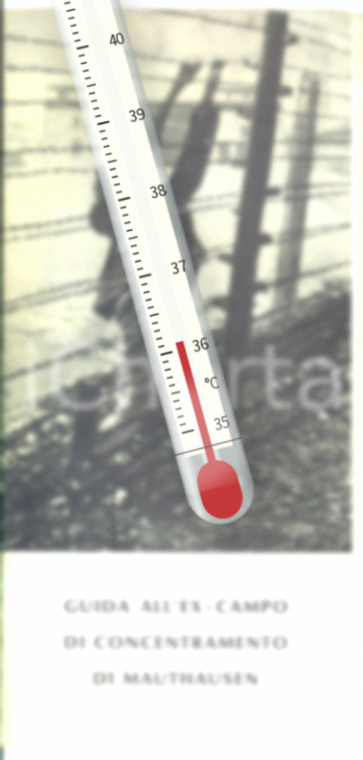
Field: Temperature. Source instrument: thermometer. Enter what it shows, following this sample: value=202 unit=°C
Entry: value=36.1 unit=°C
